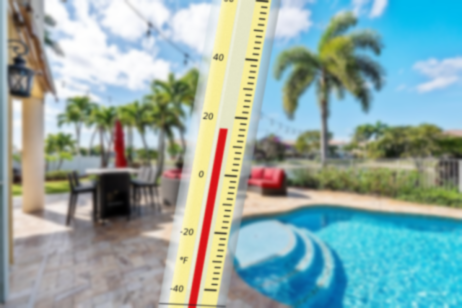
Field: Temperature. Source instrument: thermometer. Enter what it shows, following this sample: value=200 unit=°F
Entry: value=16 unit=°F
